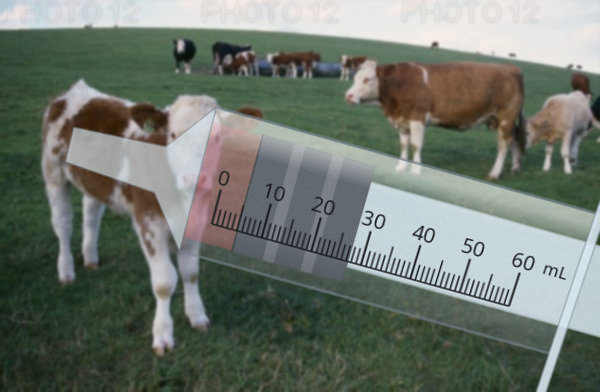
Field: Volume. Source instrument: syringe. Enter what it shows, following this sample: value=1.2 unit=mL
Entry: value=5 unit=mL
